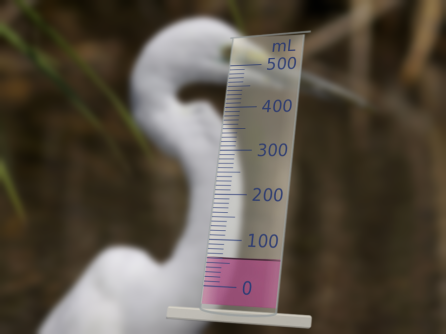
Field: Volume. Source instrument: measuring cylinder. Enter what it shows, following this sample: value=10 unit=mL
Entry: value=60 unit=mL
